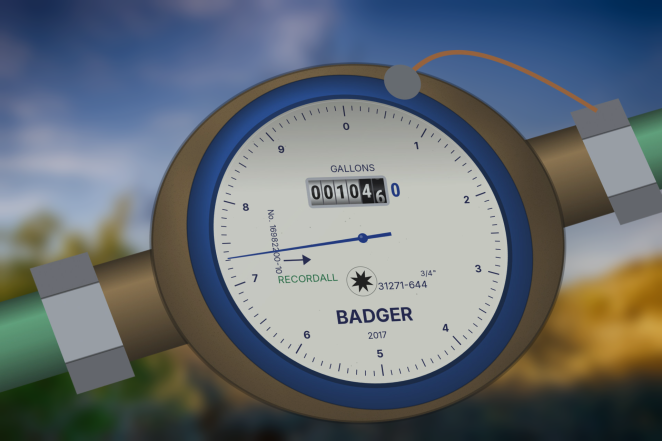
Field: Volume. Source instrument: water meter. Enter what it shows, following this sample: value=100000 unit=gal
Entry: value=10457.3 unit=gal
